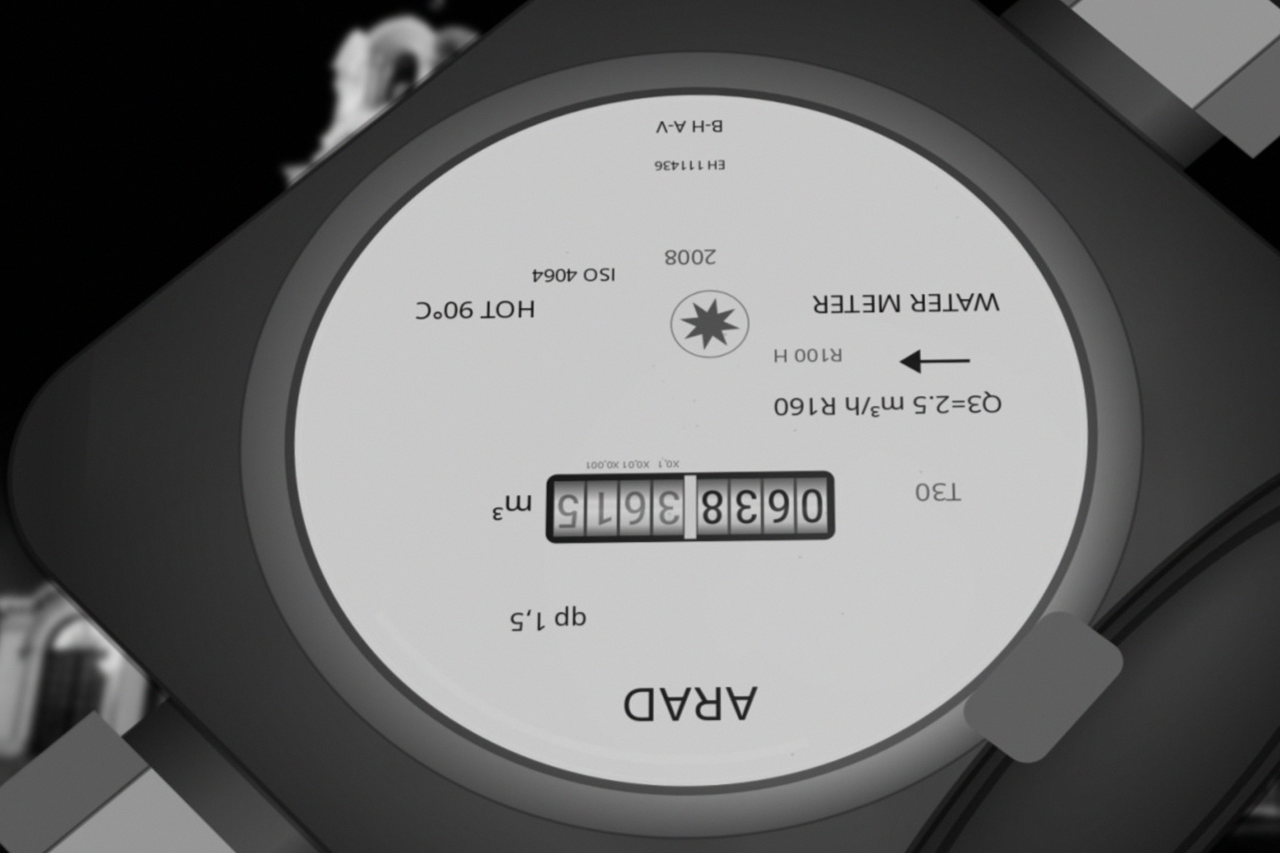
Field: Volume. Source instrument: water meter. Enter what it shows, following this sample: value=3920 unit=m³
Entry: value=638.3615 unit=m³
